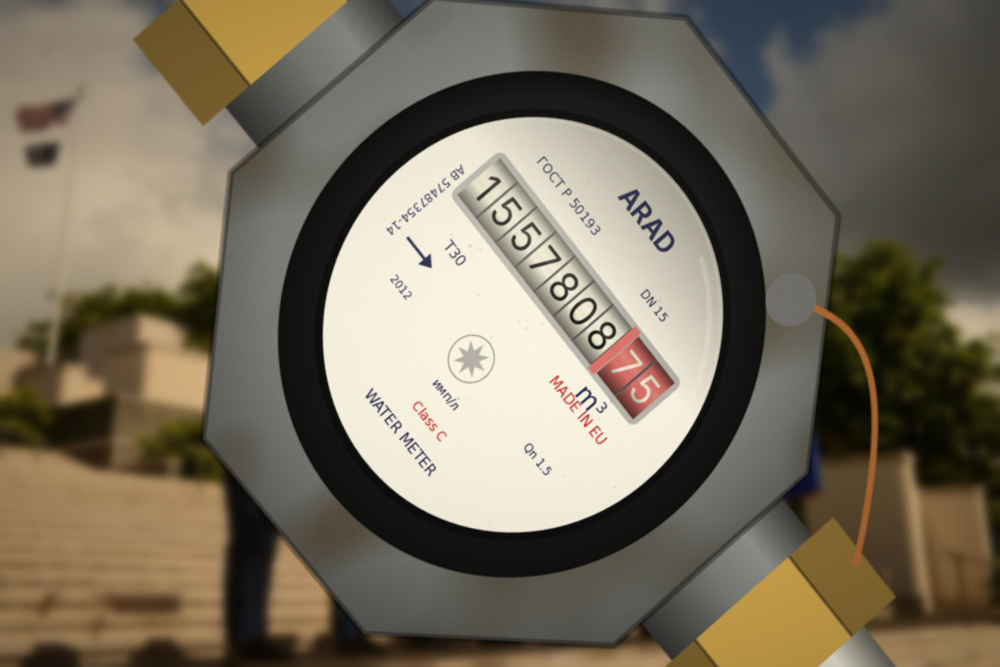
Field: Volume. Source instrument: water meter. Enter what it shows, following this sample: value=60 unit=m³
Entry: value=1557808.75 unit=m³
